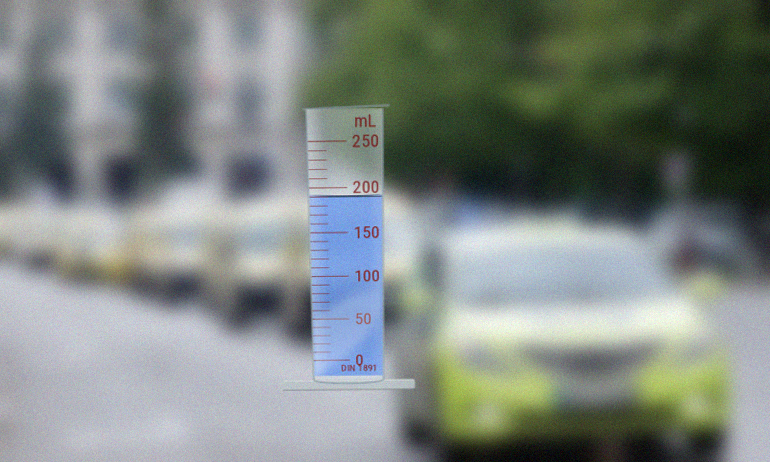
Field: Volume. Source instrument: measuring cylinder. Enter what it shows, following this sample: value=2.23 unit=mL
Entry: value=190 unit=mL
